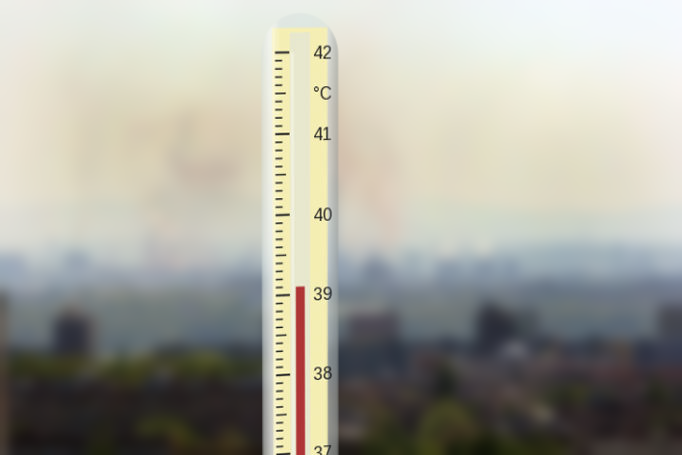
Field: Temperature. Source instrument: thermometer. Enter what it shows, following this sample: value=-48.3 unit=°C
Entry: value=39.1 unit=°C
